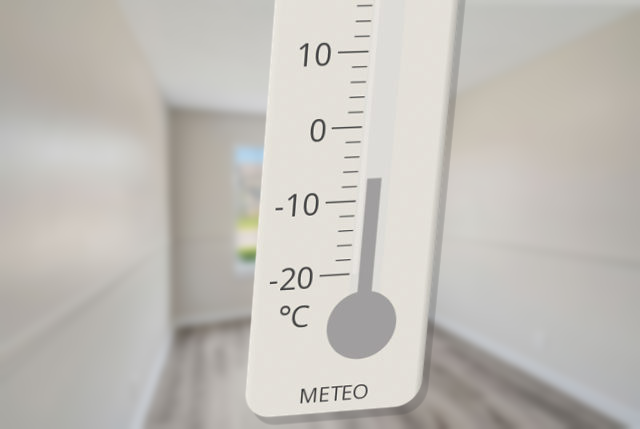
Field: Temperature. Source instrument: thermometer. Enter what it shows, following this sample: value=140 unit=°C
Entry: value=-7 unit=°C
